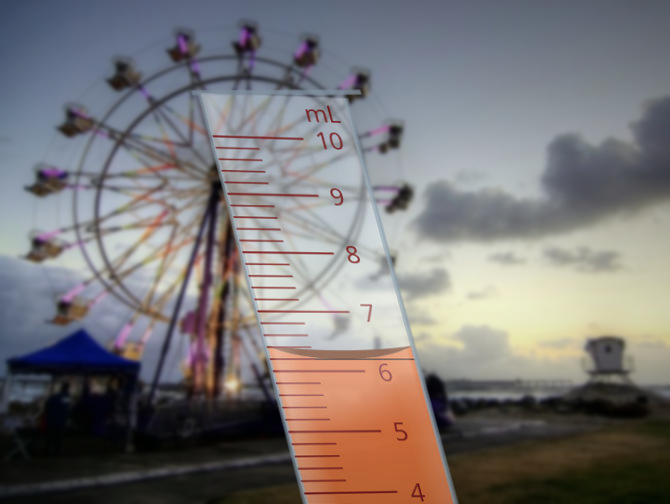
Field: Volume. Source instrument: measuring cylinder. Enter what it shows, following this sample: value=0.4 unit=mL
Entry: value=6.2 unit=mL
